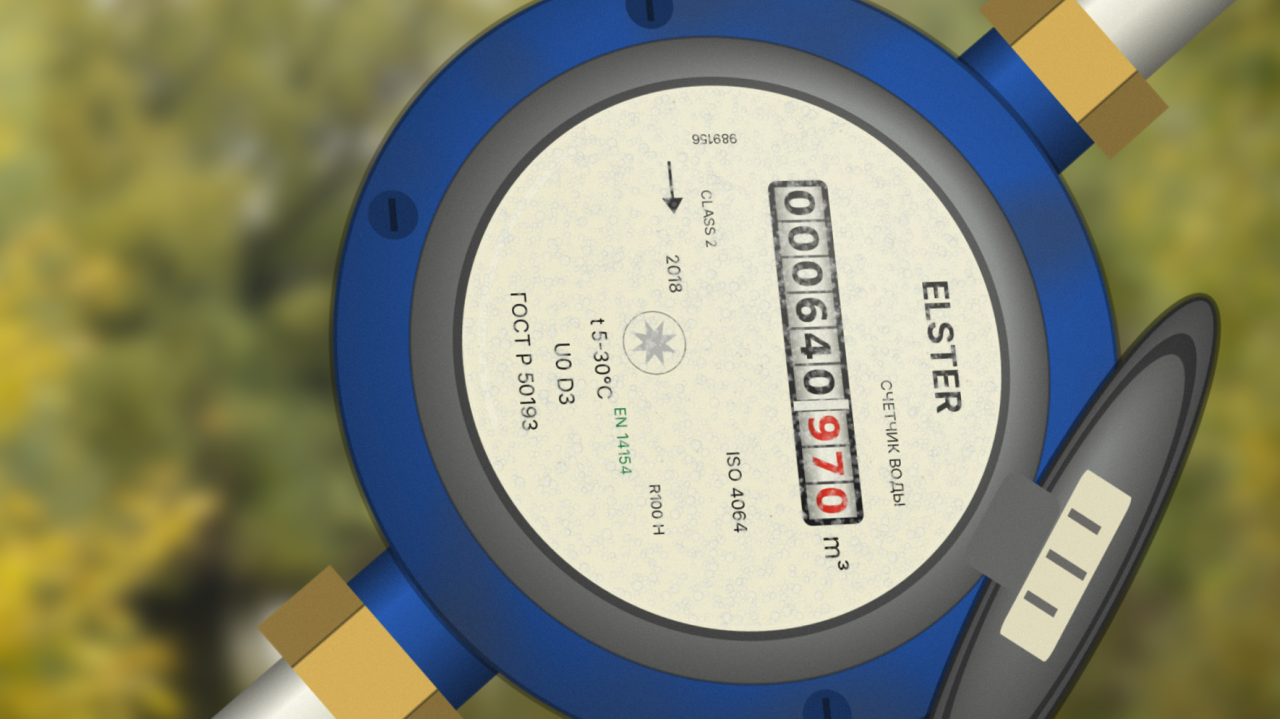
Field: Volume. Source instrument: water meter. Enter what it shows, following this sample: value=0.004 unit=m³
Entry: value=640.970 unit=m³
